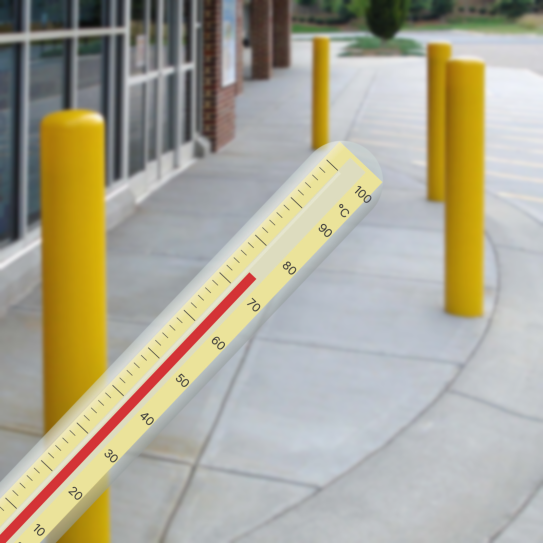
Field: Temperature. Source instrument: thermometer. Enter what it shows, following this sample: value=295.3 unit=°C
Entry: value=74 unit=°C
